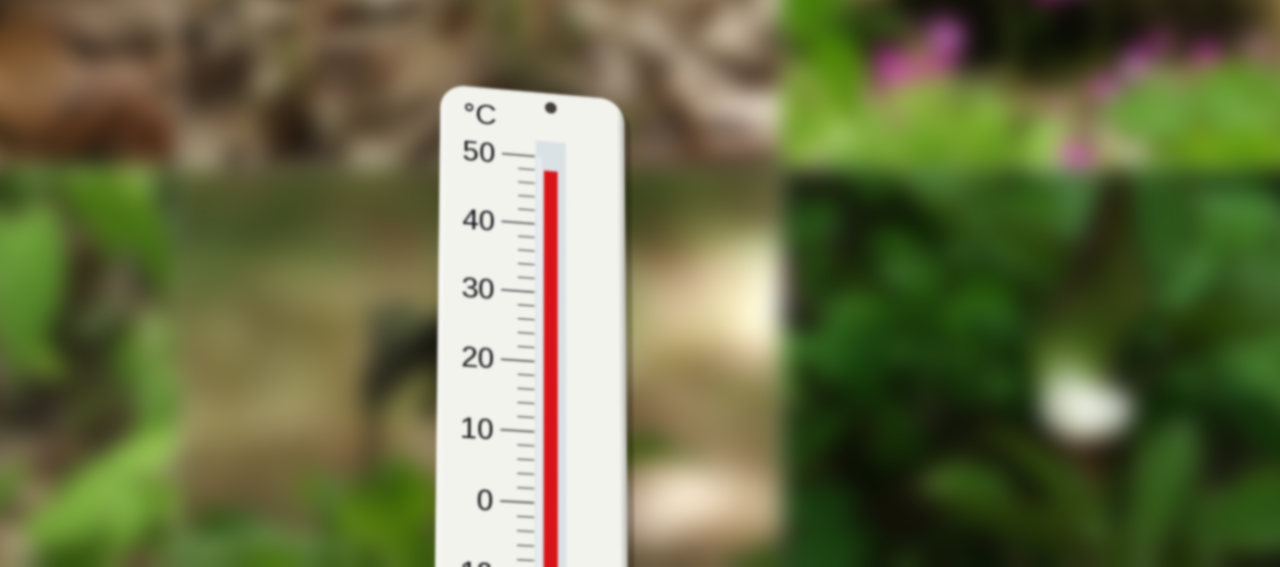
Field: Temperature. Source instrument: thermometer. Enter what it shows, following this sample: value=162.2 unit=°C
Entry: value=48 unit=°C
